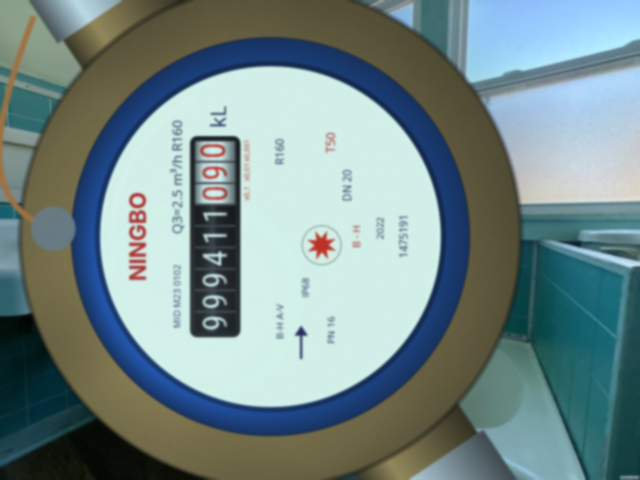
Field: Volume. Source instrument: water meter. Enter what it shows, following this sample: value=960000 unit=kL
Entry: value=999411.090 unit=kL
